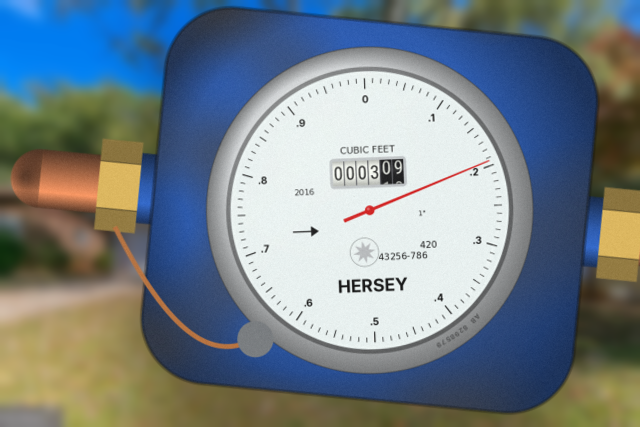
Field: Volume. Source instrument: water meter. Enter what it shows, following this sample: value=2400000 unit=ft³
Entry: value=309.19 unit=ft³
